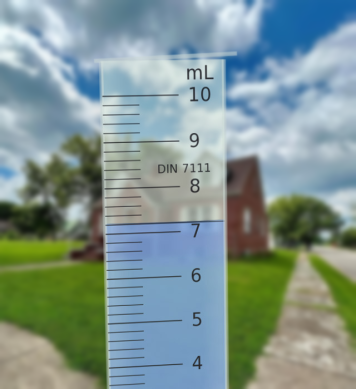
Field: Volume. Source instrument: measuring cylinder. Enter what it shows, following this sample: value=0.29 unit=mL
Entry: value=7.2 unit=mL
